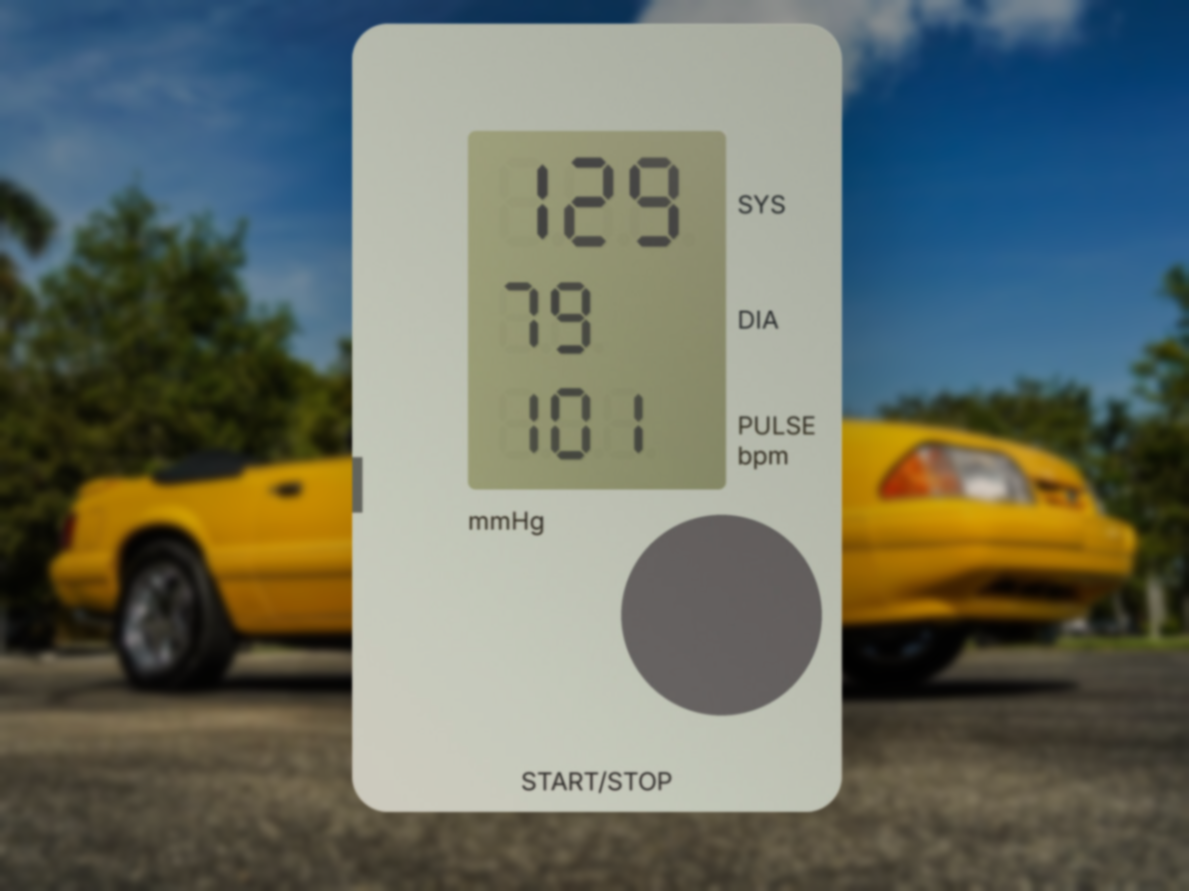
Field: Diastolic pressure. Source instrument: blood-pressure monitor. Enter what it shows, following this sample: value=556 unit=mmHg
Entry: value=79 unit=mmHg
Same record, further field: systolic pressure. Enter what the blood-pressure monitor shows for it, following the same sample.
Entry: value=129 unit=mmHg
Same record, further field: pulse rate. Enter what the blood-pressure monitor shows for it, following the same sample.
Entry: value=101 unit=bpm
